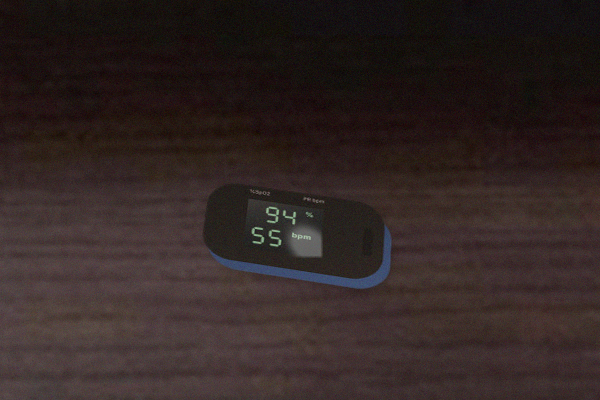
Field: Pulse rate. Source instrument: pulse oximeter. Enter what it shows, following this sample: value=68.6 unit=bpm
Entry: value=55 unit=bpm
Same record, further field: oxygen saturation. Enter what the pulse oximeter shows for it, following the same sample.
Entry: value=94 unit=%
